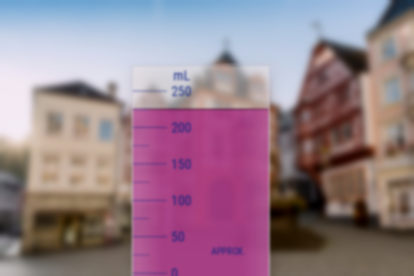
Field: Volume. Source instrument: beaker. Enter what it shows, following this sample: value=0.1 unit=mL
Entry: value=225 unit=mL
